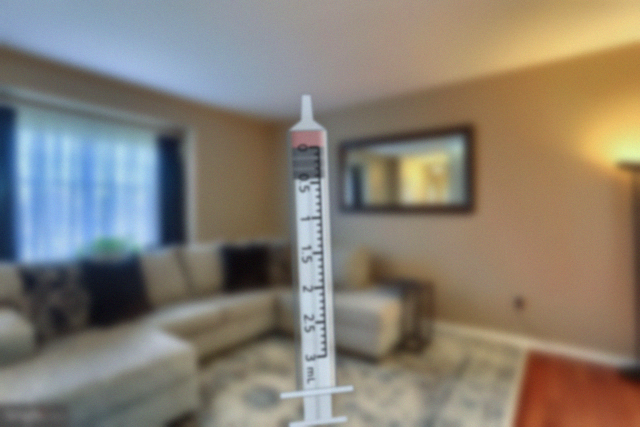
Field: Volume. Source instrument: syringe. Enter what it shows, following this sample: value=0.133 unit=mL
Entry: value=0 unit=mL
